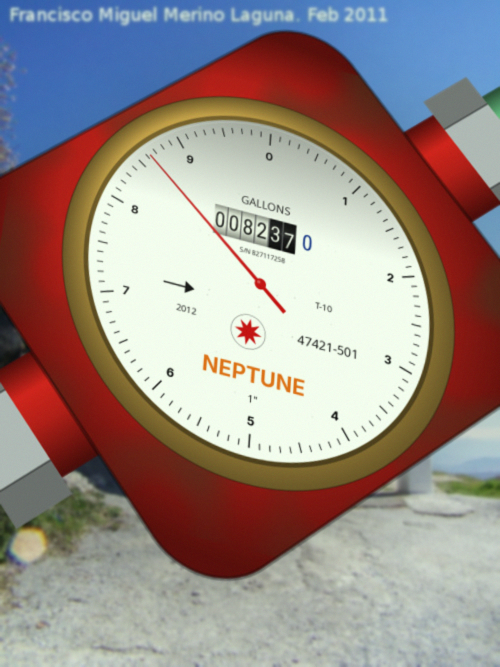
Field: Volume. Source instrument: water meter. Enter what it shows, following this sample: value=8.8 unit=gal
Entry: value=82368.6 unit=gal
